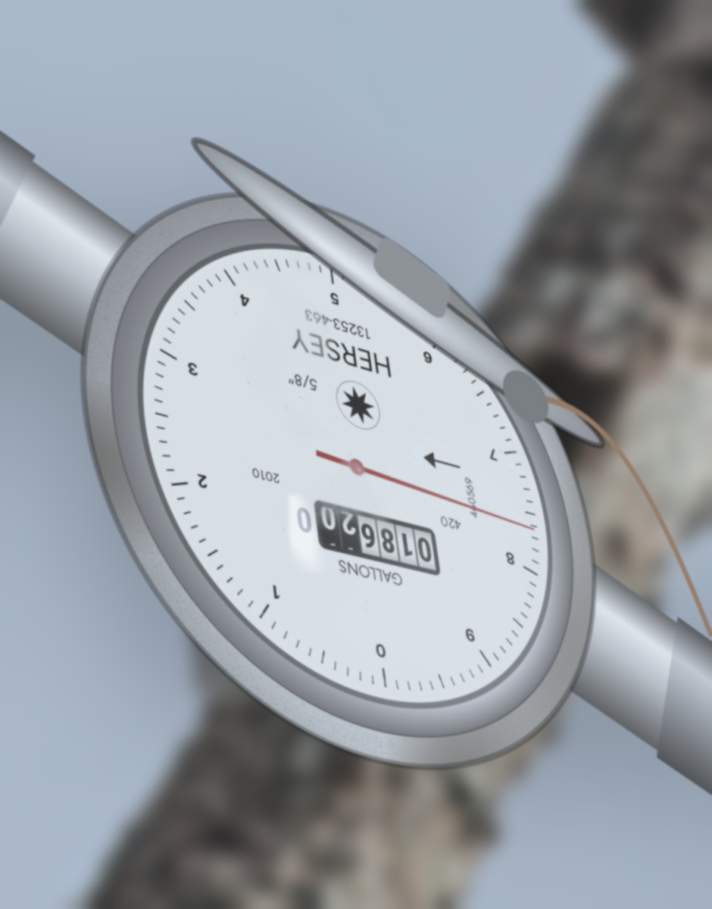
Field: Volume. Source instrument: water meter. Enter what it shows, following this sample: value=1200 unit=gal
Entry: value=186197.6 unit=gal
